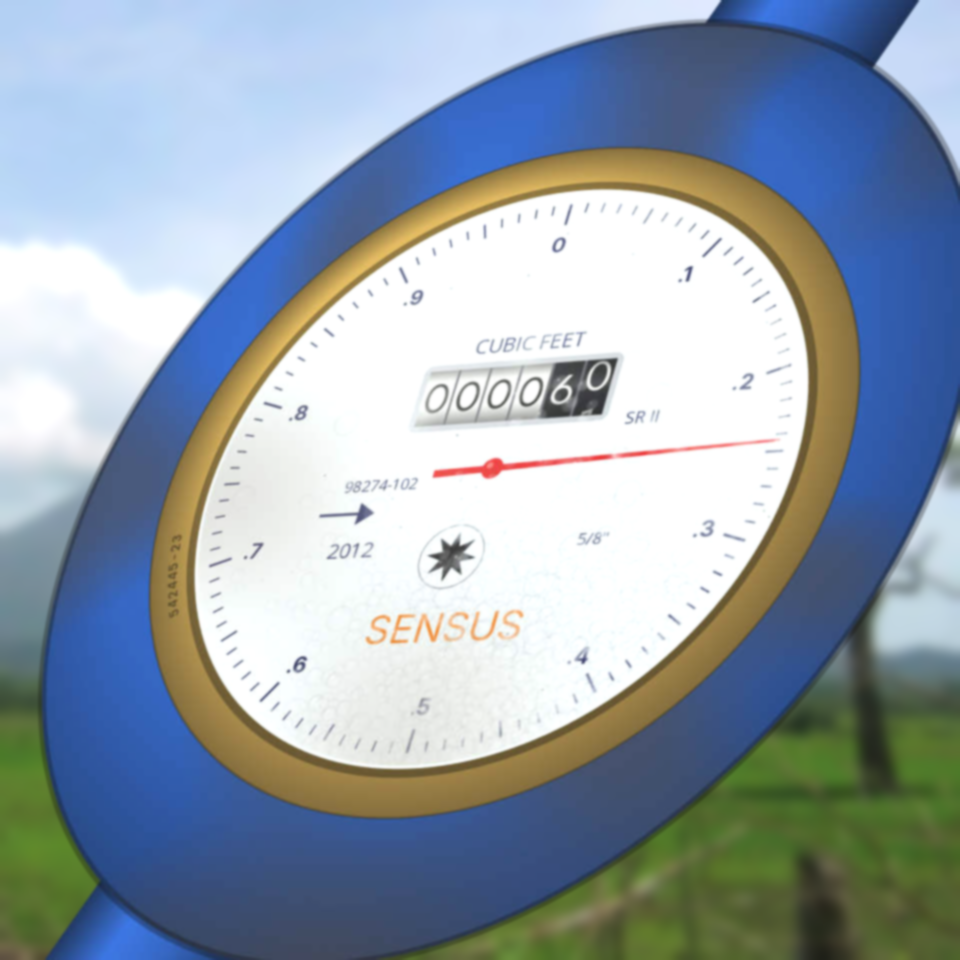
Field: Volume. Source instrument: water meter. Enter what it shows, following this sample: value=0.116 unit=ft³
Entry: value=60.24 unit=ft³
